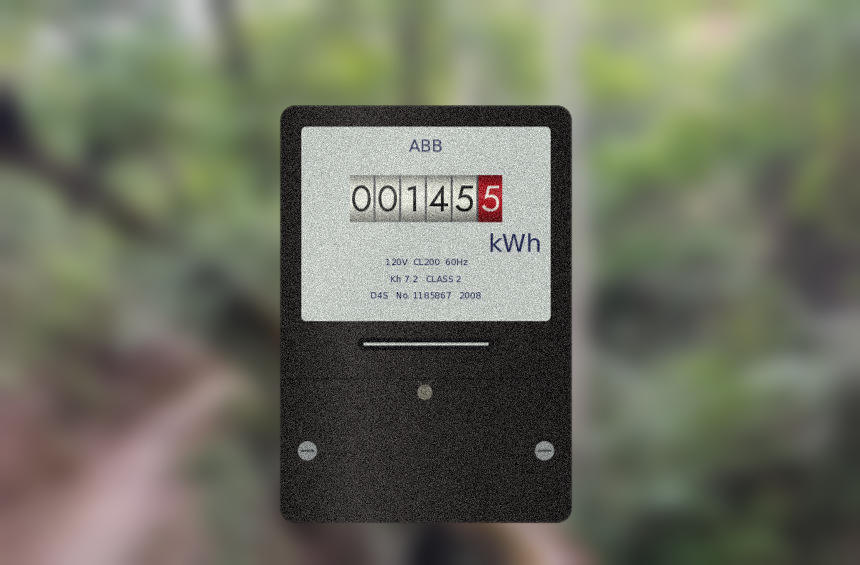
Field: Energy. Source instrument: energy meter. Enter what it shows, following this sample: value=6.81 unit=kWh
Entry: value=145.5 unit=kWh
